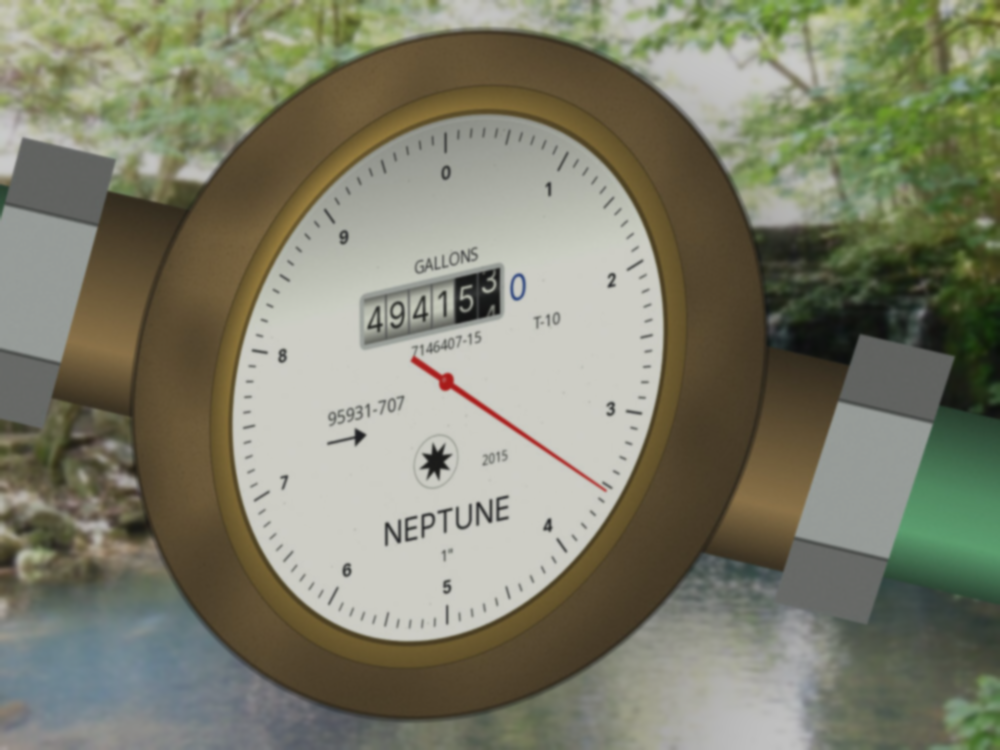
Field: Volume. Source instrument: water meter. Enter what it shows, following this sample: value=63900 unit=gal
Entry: value=4941533.5 unit=gal
